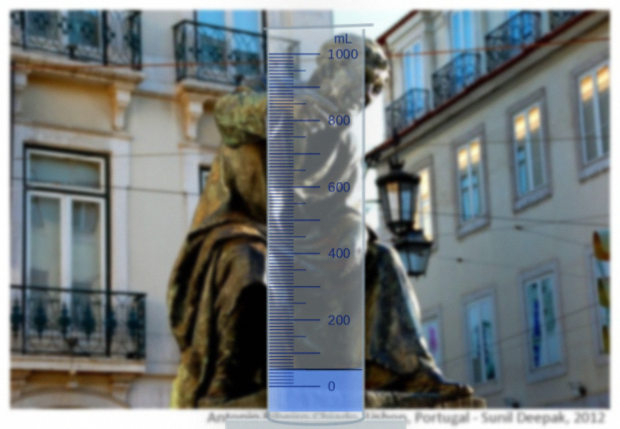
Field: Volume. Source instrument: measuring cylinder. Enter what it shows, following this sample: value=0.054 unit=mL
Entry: value=50 unit=mL
